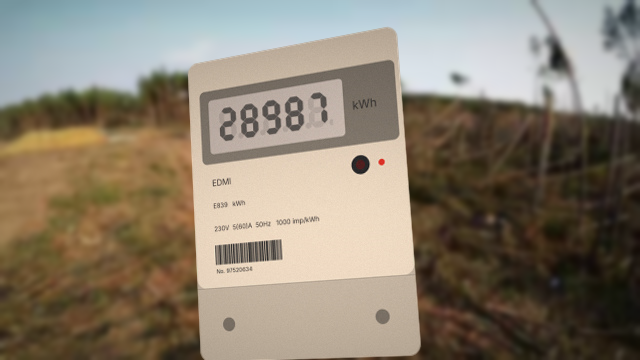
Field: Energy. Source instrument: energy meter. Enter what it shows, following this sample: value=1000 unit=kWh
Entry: value=28987 unit=kWh
